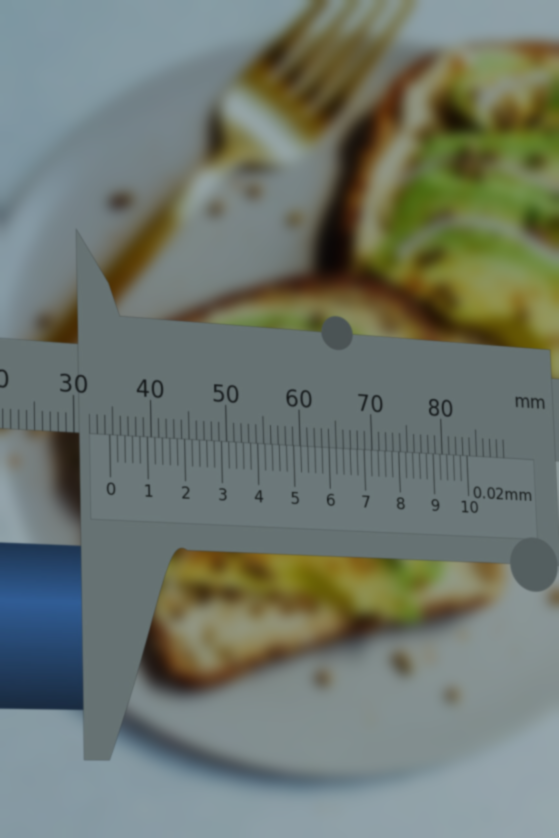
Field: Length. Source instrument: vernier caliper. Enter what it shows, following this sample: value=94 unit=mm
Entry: value=34.6 unit=mm
